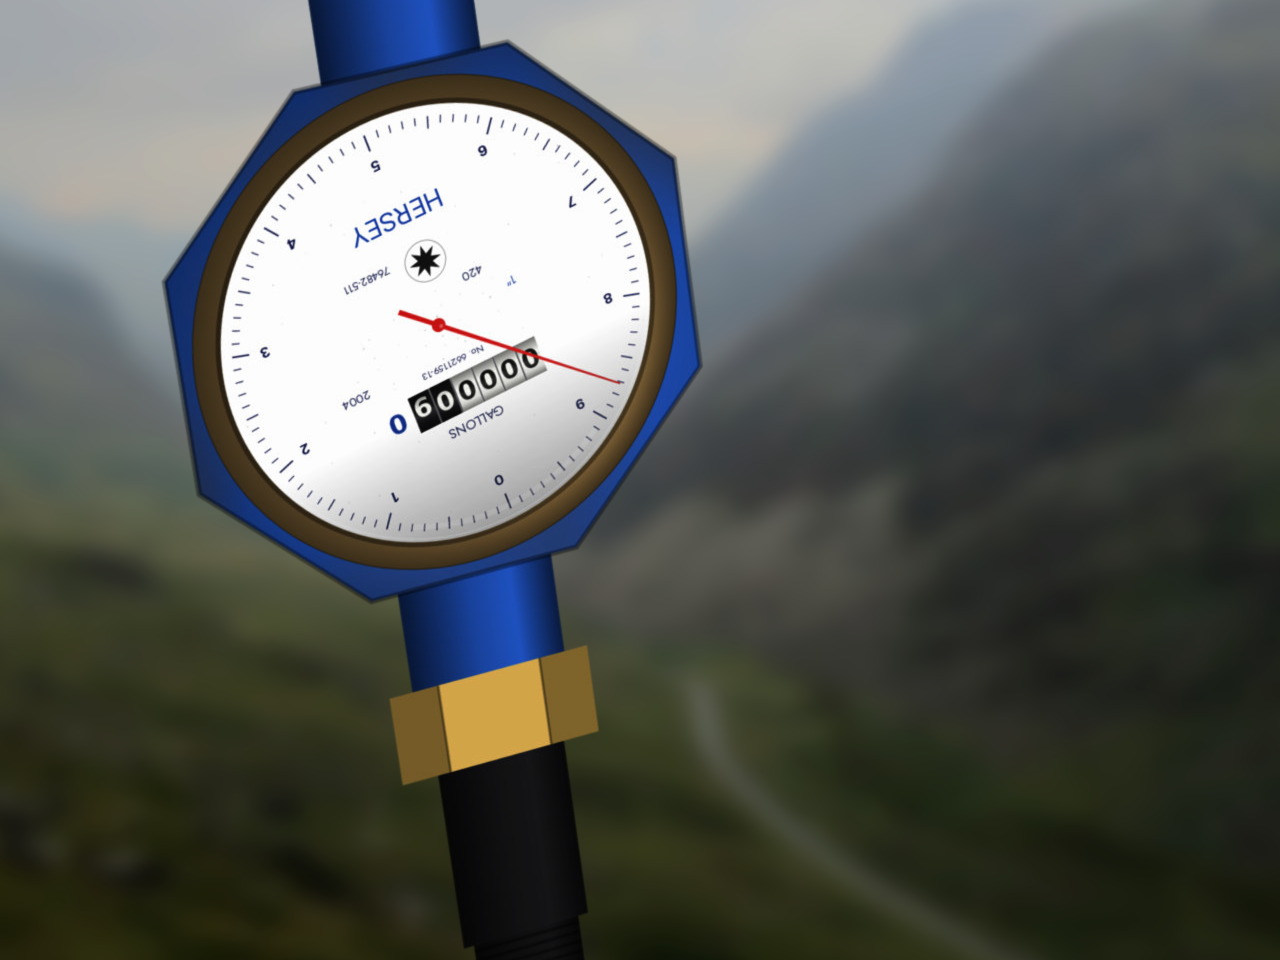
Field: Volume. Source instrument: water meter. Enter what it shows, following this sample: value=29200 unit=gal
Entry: value=88.7 unit=gal
